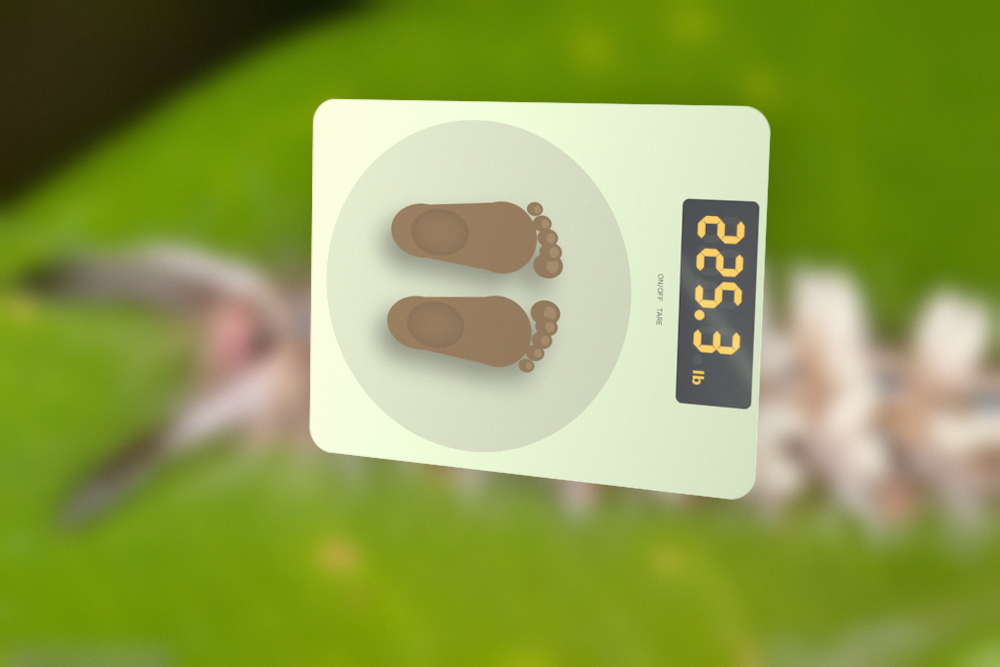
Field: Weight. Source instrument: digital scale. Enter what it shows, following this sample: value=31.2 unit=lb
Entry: value=225.3 unit=lb
